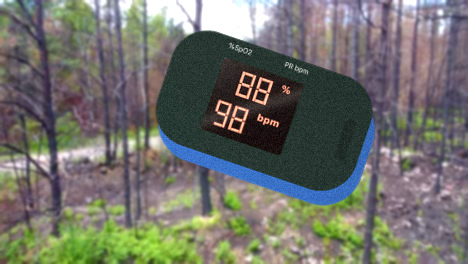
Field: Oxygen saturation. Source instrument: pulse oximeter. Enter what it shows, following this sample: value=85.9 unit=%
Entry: value=88 unit=%
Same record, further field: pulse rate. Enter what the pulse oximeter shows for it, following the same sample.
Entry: value=98 unit=bpm
